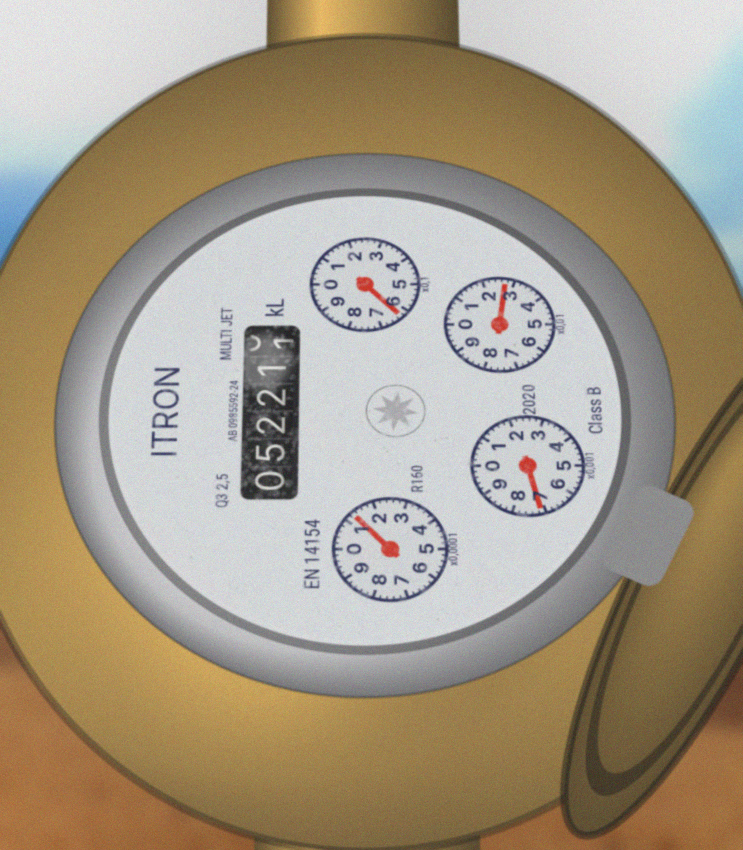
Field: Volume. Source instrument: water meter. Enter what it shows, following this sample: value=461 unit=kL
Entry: value=52210.6271 unit=kL
